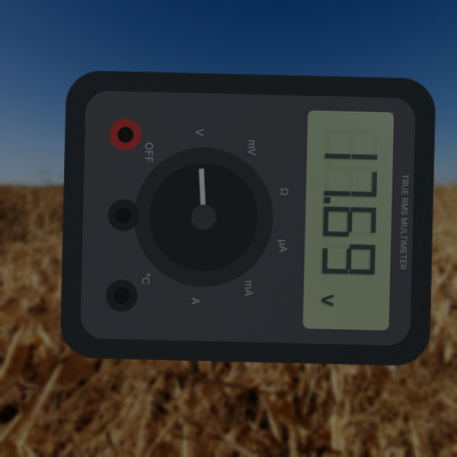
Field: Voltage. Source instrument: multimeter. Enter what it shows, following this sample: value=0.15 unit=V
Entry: value=17.69 unit=V
